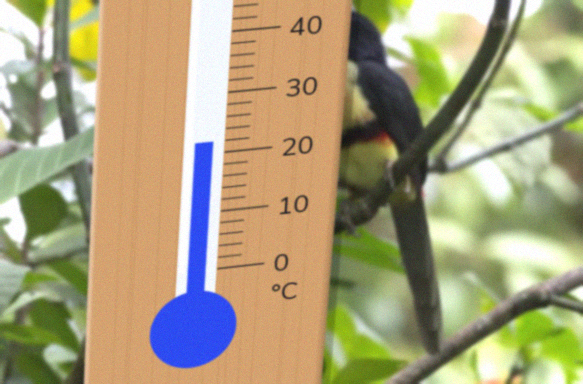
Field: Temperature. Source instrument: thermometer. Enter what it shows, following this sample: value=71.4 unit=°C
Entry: value=22 unit=°C
